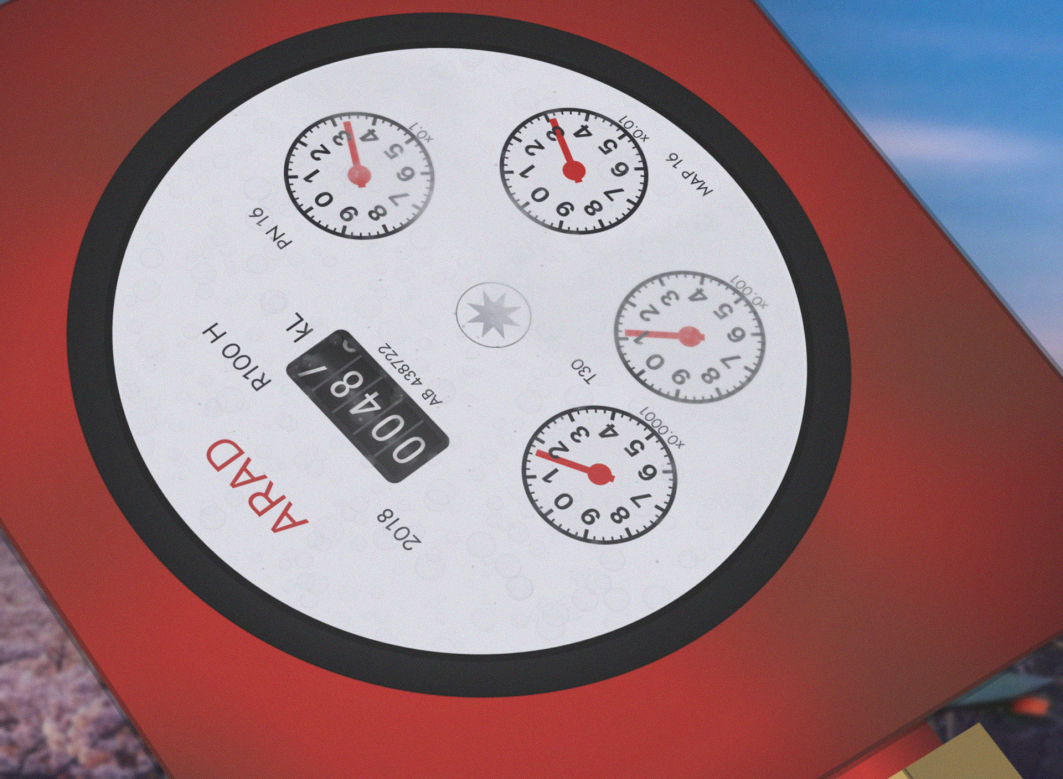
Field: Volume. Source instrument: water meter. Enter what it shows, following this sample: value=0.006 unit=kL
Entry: value=487.3311 unit=kL
